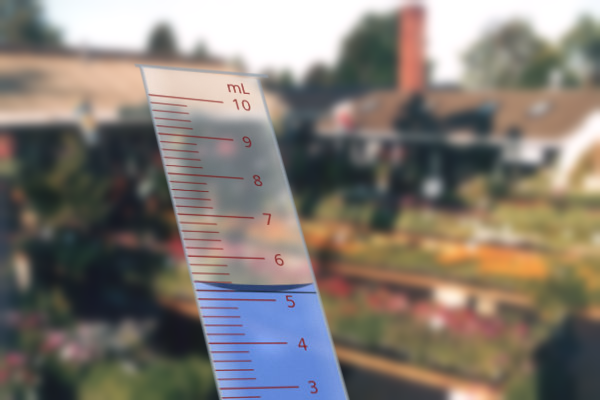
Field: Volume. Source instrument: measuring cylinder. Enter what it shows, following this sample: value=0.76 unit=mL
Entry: value=5.2 unit=mL
